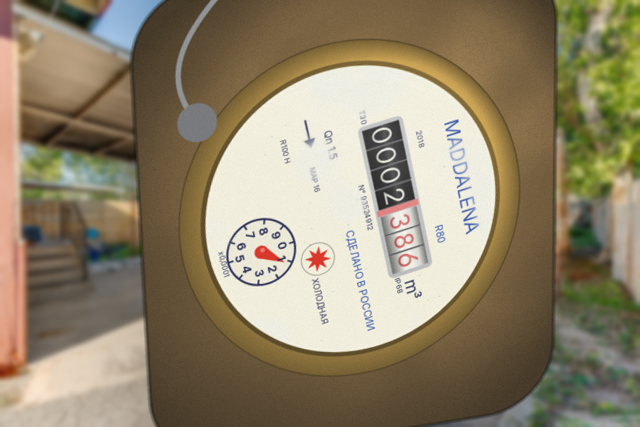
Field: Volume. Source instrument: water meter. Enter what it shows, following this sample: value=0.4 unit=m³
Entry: value=2.3861 unit=m³
